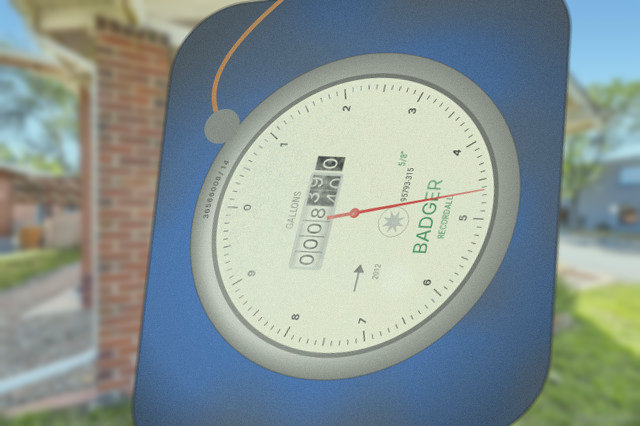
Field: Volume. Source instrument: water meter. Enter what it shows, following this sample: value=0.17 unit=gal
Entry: value=8394.6 unit=gal
